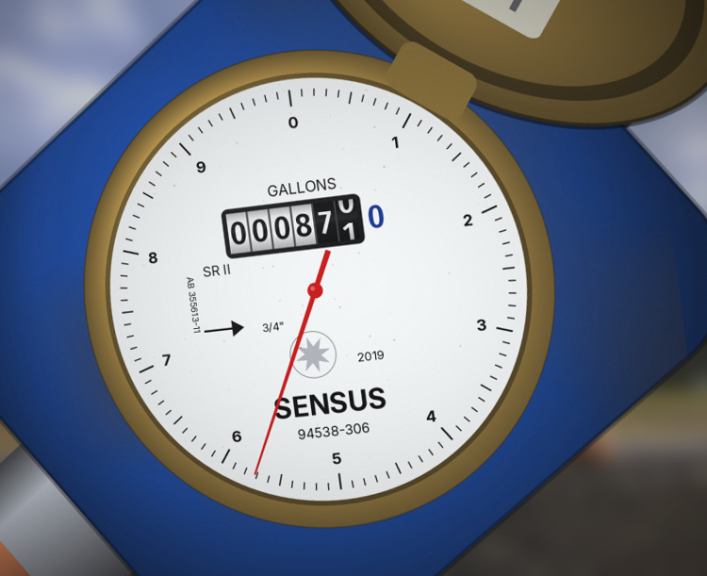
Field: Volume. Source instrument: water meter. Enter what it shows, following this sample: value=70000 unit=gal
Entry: value=8705.7 unit=gal
